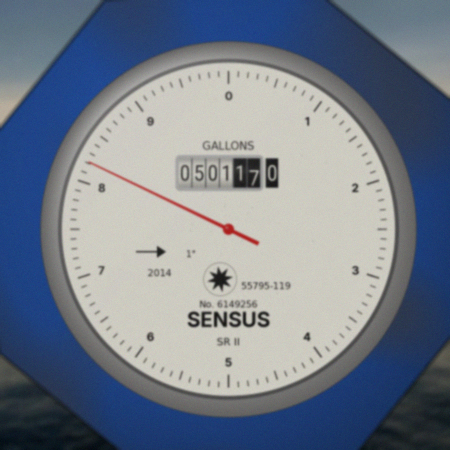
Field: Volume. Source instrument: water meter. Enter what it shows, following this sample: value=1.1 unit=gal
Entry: value=501168.2 unit=gal
